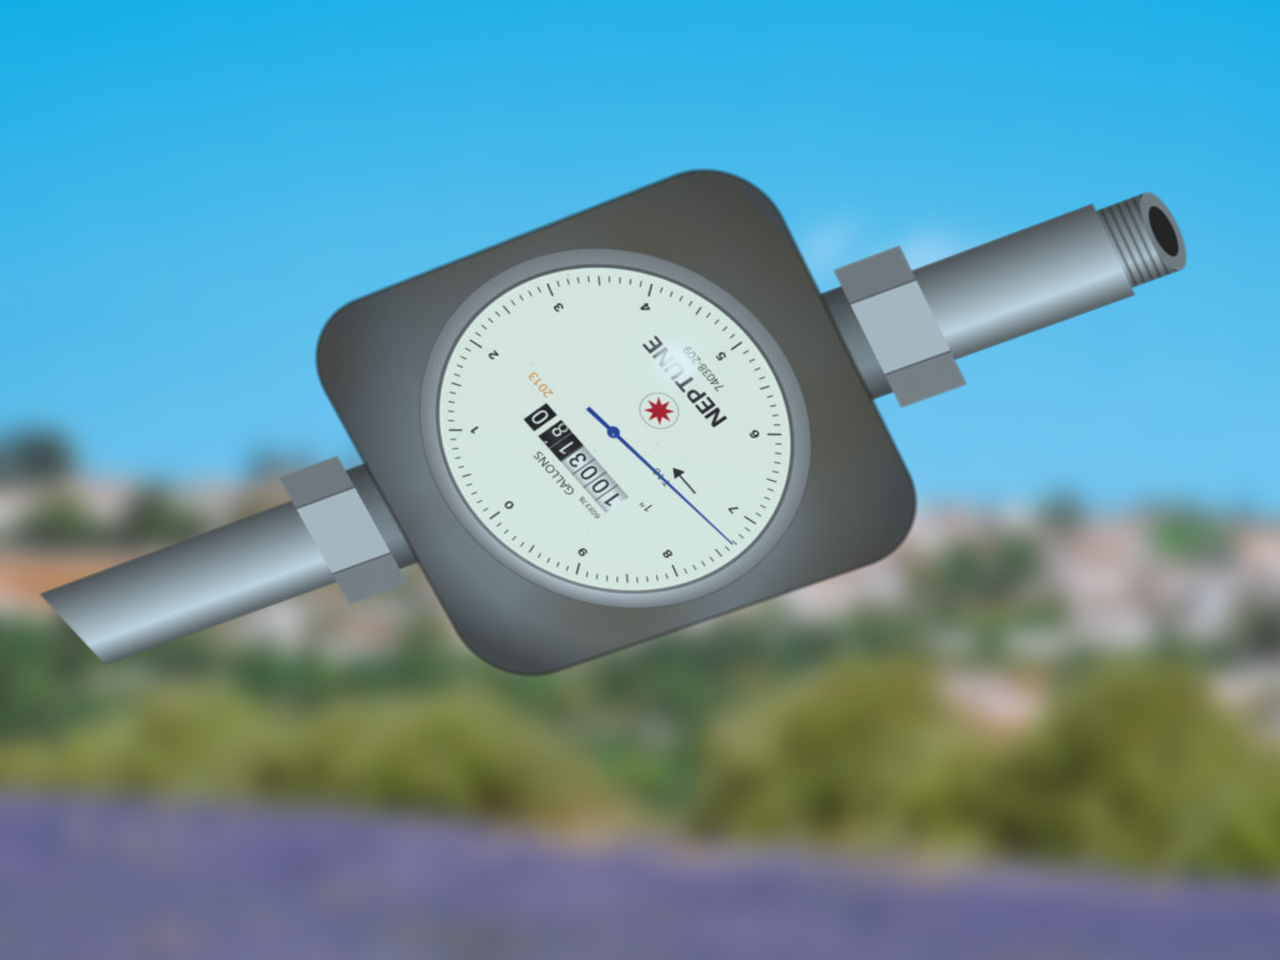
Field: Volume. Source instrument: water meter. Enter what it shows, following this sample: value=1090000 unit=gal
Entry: value=1003177.3 unit=gal
